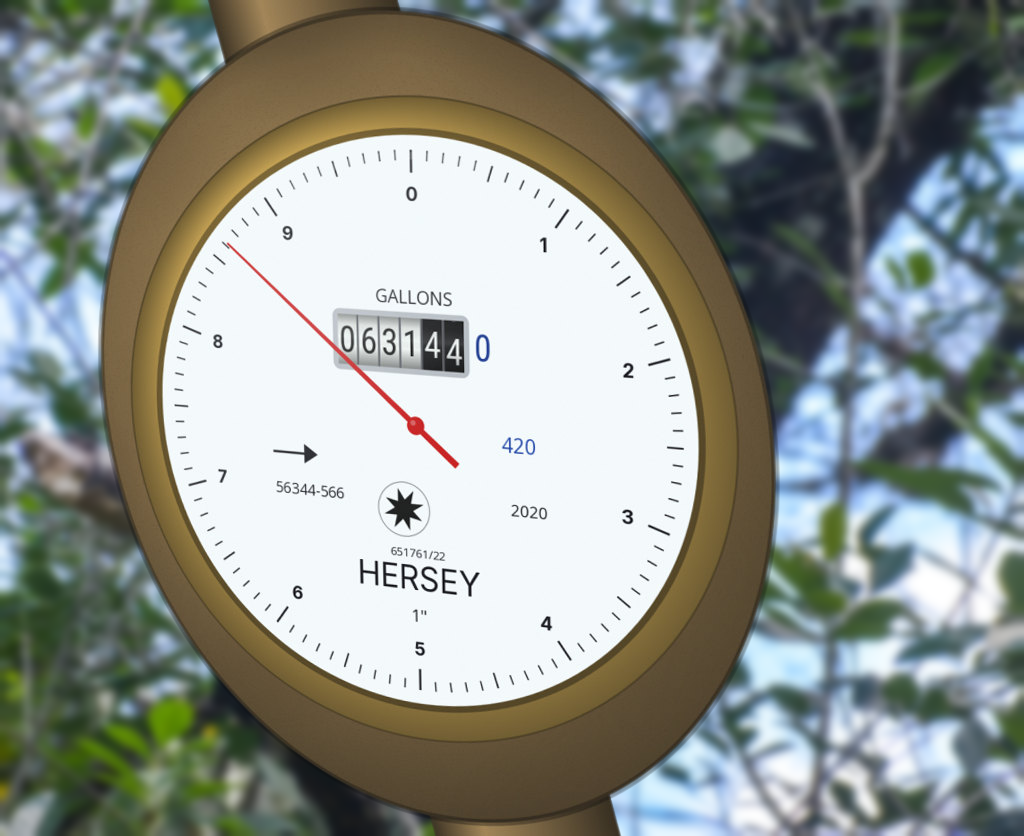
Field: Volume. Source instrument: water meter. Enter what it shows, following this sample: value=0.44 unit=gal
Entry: value=631438.6 unit=gal
